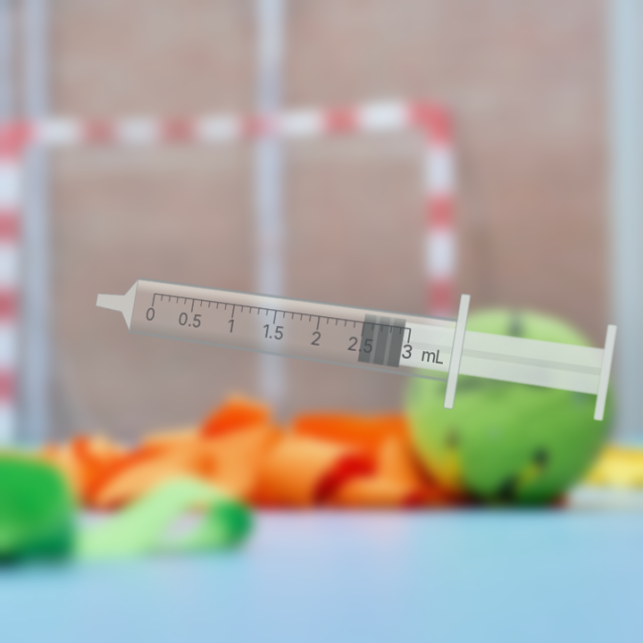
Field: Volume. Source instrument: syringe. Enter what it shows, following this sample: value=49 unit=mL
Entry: value=2.5 unit=mL
